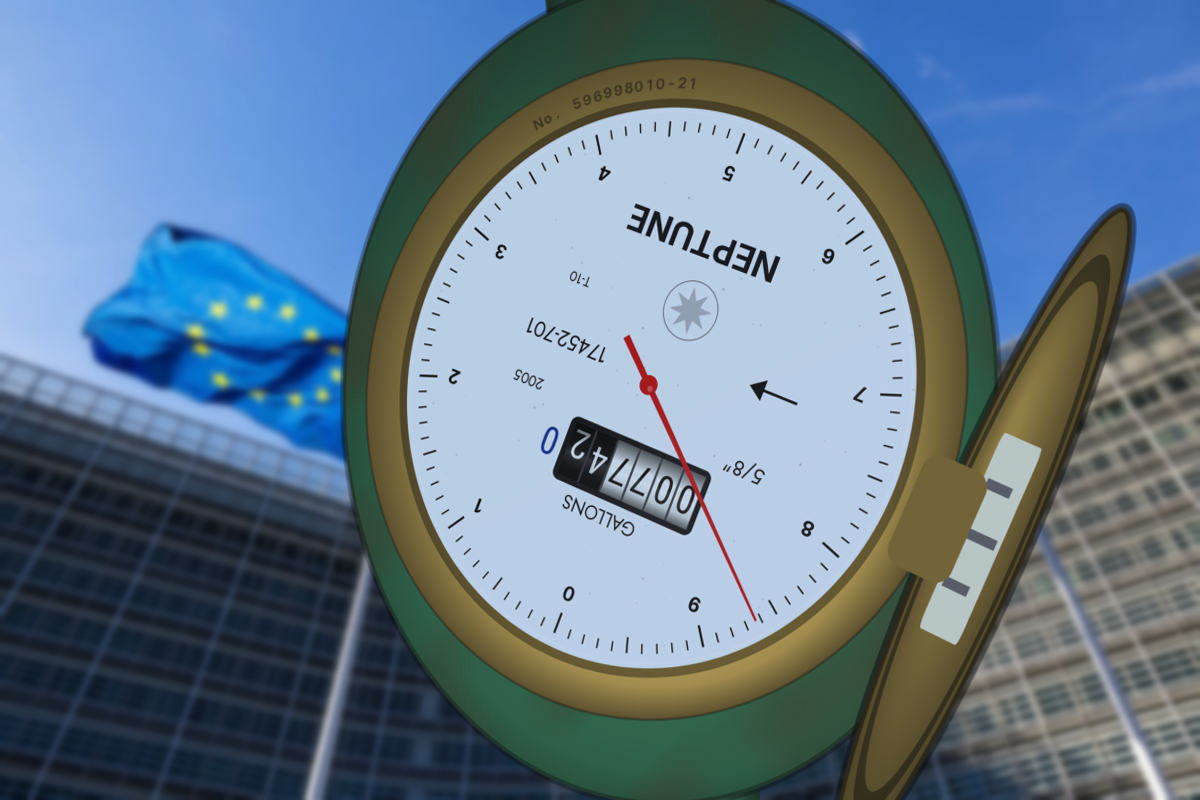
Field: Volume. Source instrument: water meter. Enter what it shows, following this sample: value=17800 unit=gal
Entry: value=77418.6 unit=gal
